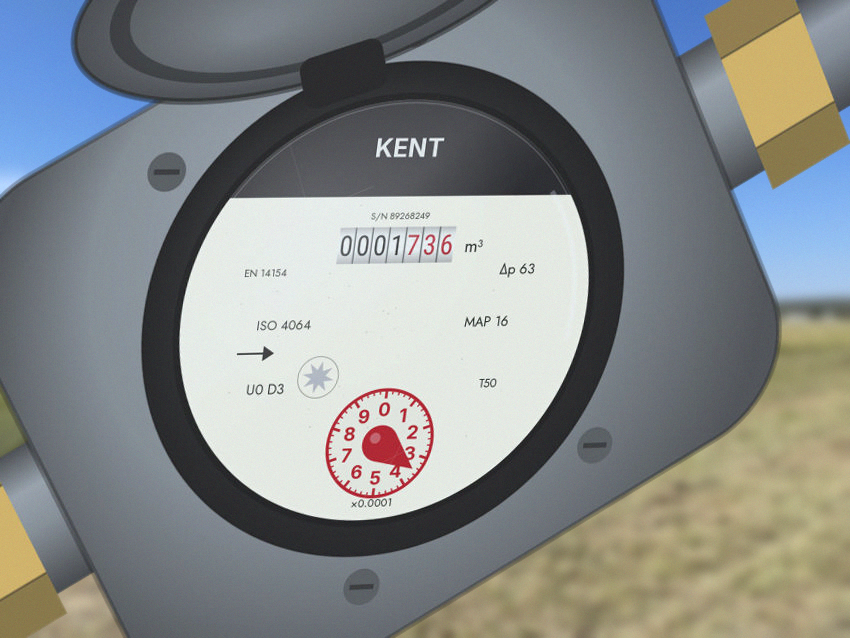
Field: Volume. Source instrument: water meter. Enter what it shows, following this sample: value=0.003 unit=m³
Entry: value=1.7363 unit=m³
